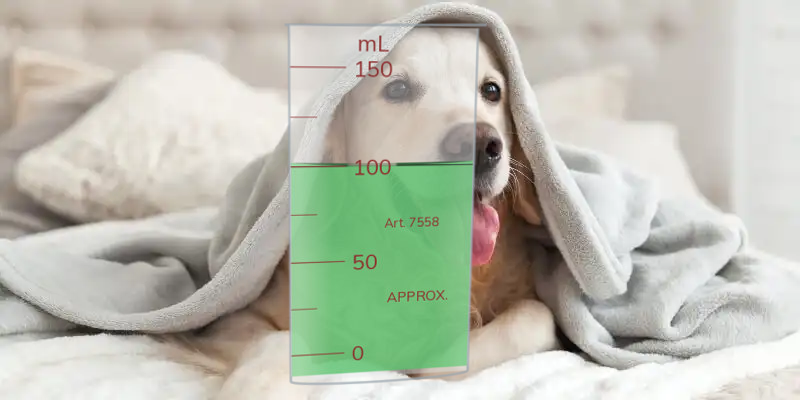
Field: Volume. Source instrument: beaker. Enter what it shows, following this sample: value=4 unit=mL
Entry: value=100 unit=mL
